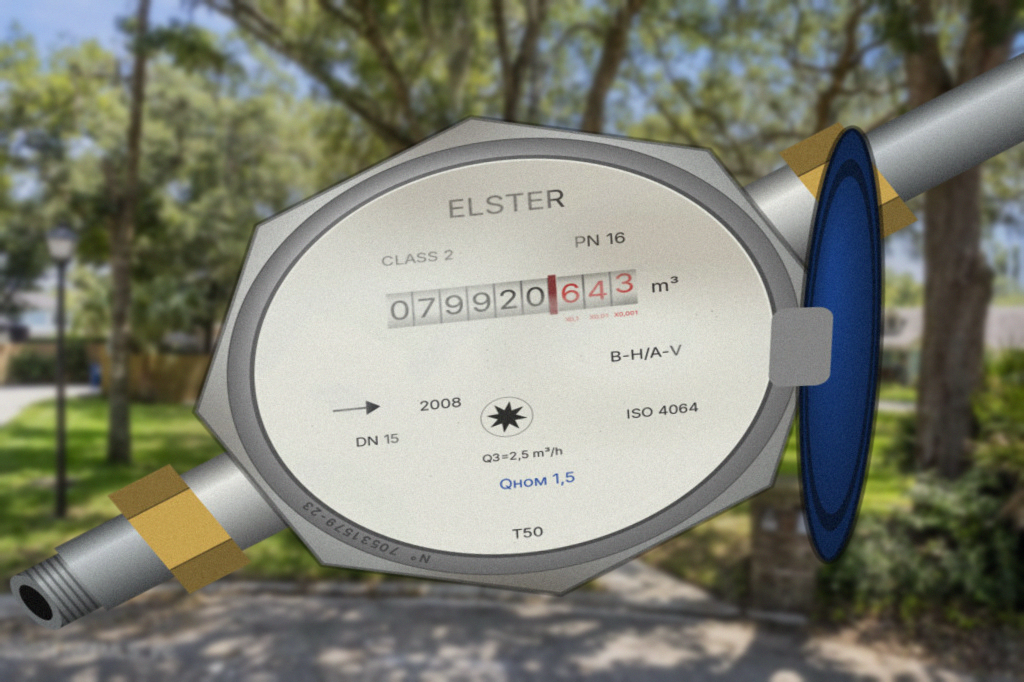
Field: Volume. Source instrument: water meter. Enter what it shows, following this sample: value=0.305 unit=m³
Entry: value=79920.643 unit=m³
